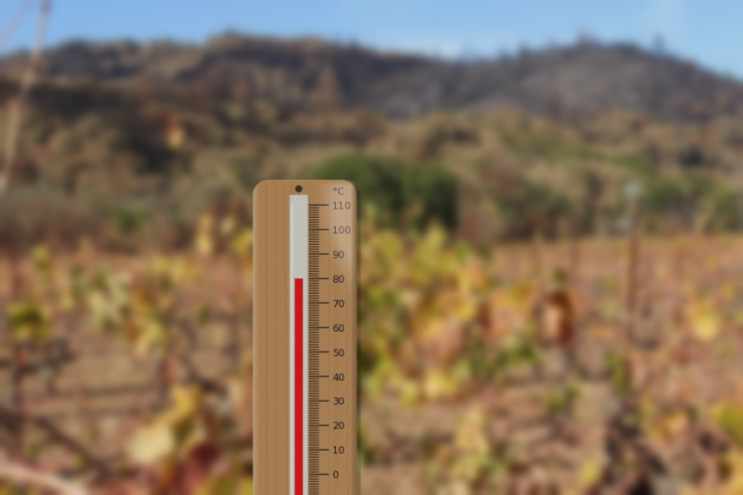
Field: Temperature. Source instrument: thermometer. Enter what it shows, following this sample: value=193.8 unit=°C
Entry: value=80 unit=°C
